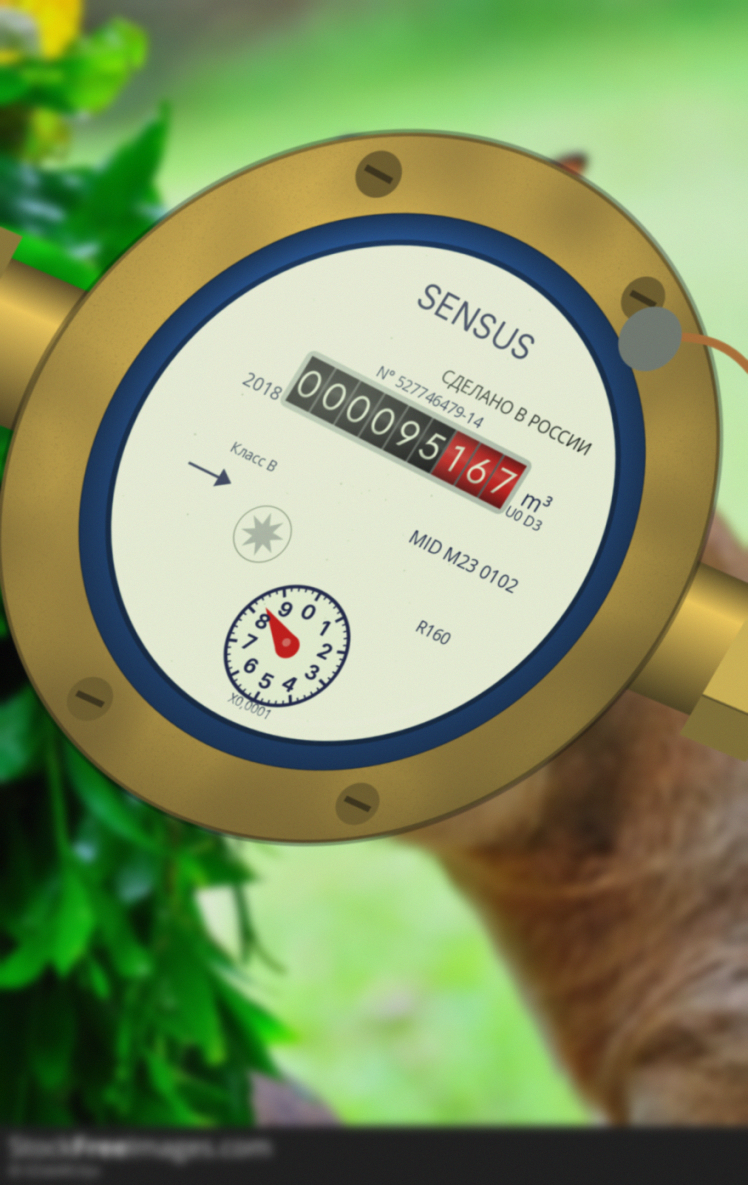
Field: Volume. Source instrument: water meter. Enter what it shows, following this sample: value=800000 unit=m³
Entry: value=95.1678 unit=m³
